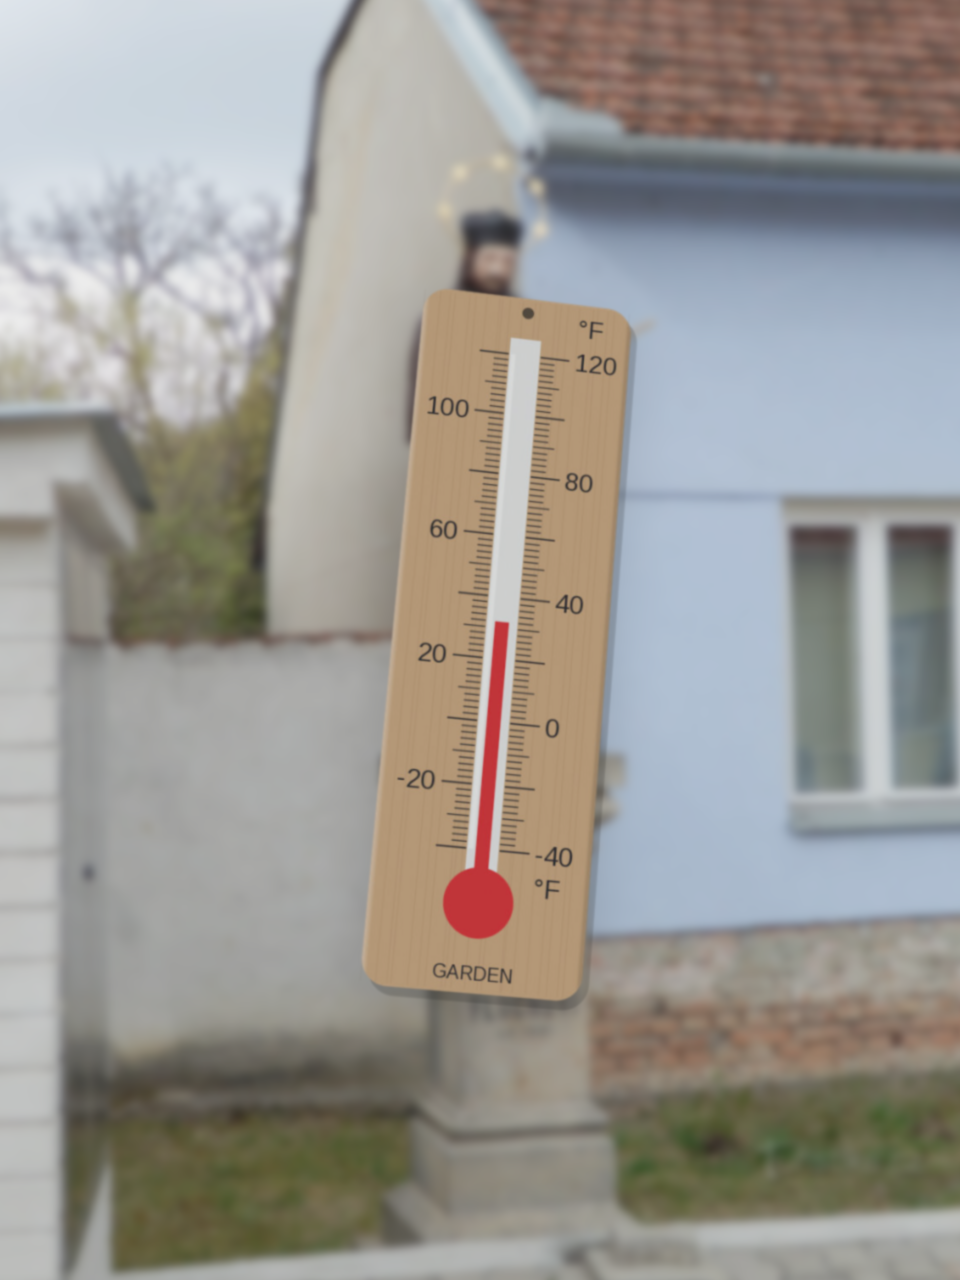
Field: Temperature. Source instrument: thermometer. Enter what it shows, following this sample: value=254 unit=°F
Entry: value=32 unit=°F
